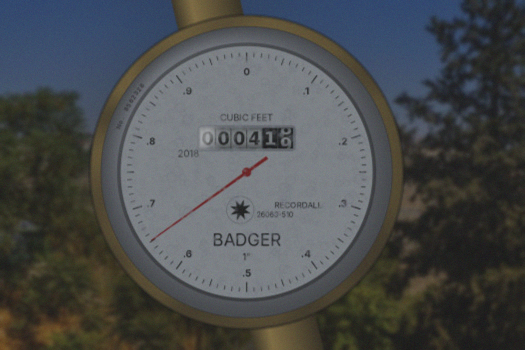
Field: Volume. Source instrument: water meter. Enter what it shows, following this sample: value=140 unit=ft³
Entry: value=418.65 unit=ft³
